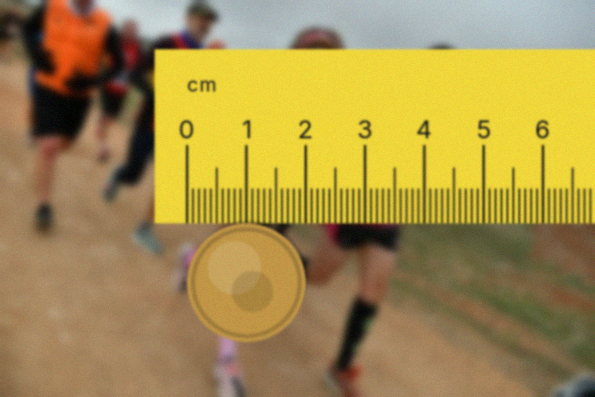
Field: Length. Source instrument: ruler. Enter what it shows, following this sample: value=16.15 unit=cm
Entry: value=2 unit=cm
